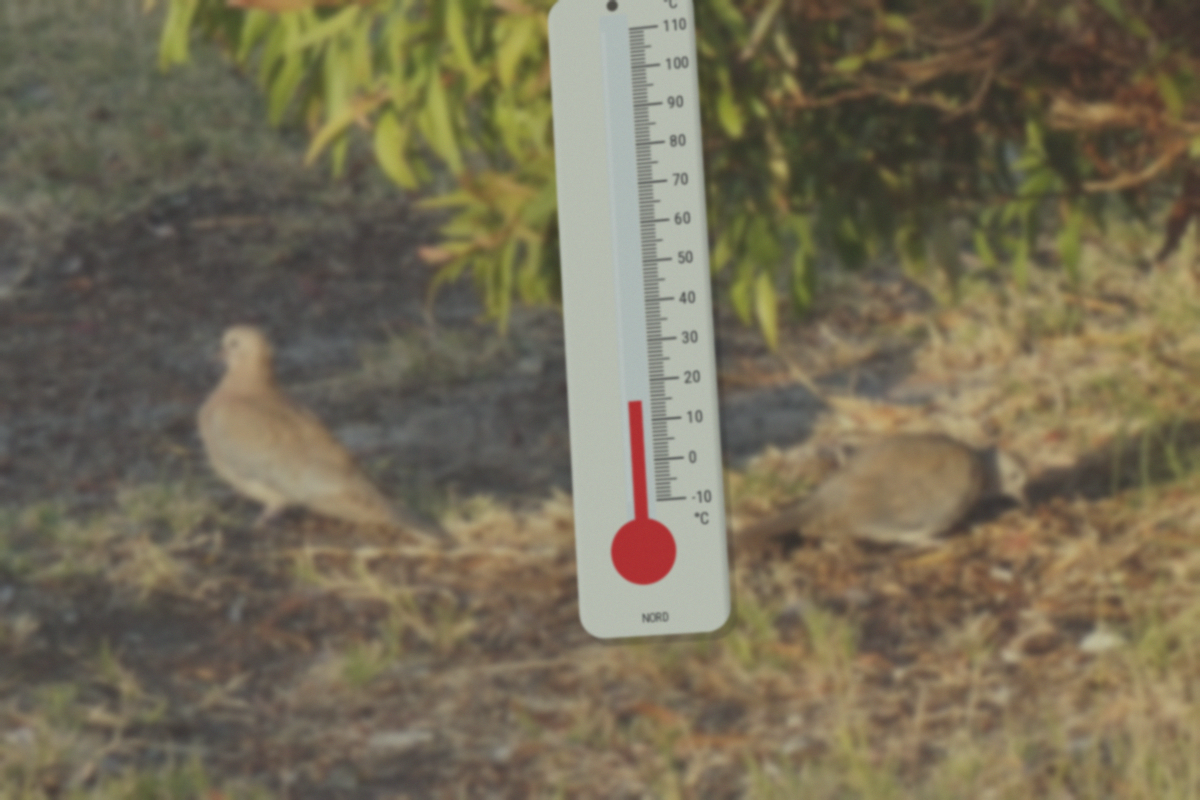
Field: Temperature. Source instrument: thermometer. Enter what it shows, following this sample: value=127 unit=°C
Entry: value=15 unit=°C
